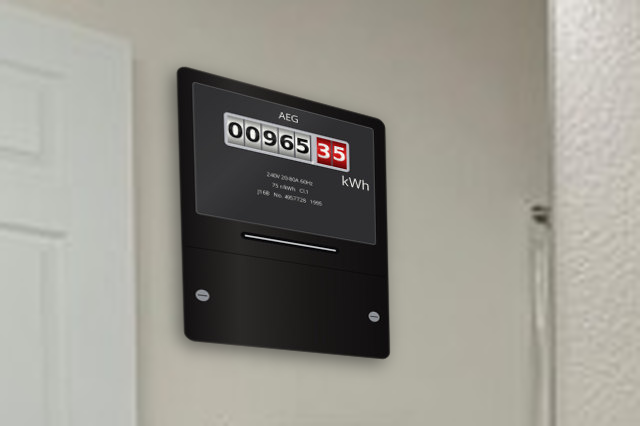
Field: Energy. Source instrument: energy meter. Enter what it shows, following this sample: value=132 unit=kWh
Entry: value=965.35 unit=kWh
